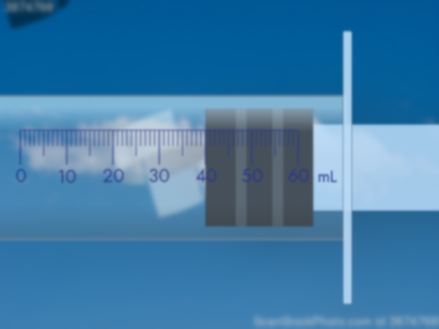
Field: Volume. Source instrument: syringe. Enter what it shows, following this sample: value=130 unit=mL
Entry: value=40 unit=mL
